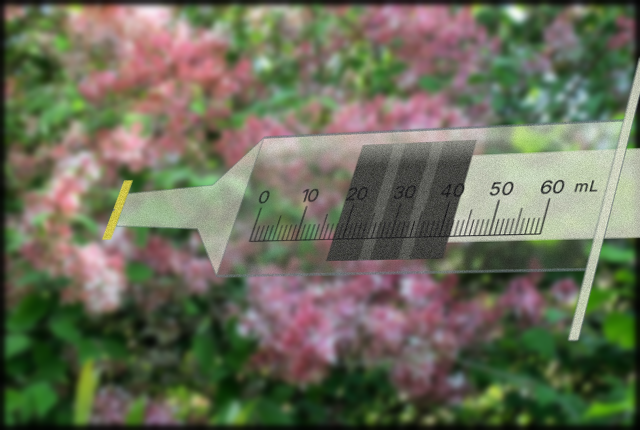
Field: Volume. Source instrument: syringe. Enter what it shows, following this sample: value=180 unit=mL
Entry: value=18 unit=mL
